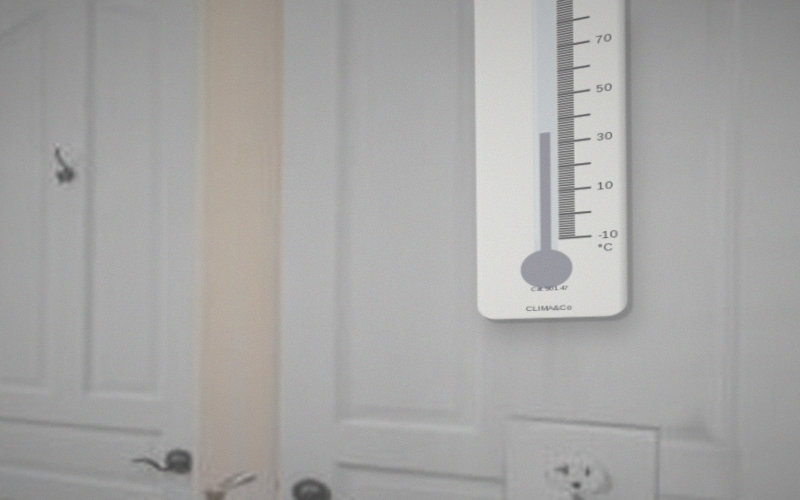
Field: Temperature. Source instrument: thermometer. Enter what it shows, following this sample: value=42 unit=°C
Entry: value=35 unit=°C
